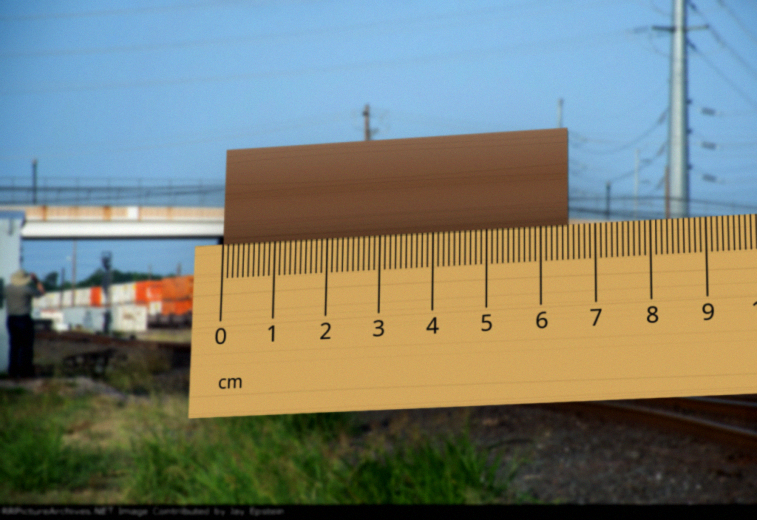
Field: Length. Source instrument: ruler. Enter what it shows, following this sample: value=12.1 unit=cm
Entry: value=6.5 unit=cm
